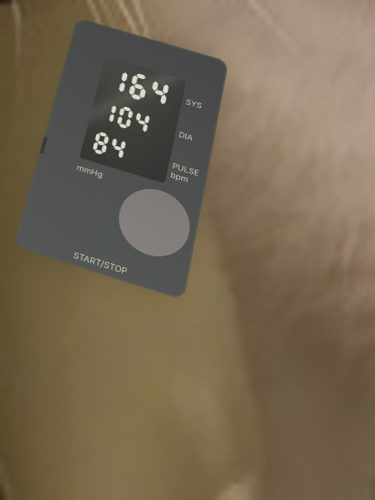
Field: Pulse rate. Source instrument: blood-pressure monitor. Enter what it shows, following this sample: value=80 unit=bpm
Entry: value=84 unit=bpm
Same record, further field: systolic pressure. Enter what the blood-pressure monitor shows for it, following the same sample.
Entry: value=164 unit=mmHg
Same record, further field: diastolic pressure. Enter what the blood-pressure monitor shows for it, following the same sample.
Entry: value=104 unit=mmHg
